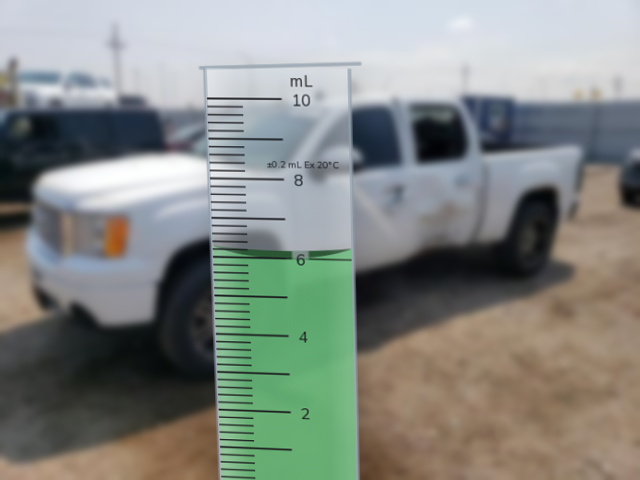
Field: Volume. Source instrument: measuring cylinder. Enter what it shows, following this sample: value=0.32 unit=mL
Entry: value=6 unit=mL
